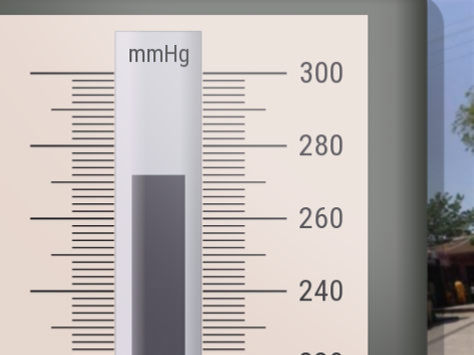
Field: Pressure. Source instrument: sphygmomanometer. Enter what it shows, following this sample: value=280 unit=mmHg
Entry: value=272 unit=mmHg
